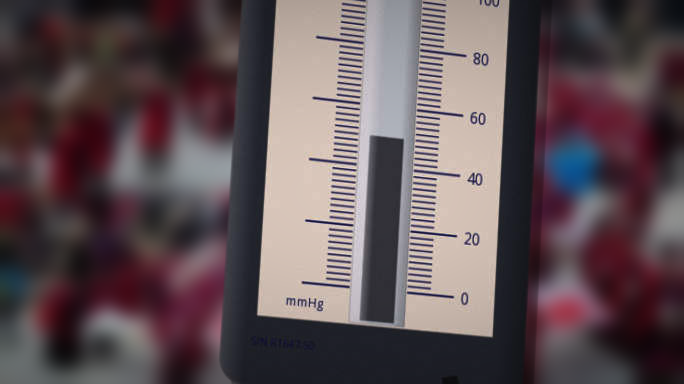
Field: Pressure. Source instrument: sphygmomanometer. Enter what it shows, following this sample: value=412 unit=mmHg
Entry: value=50 unit=mmHg
